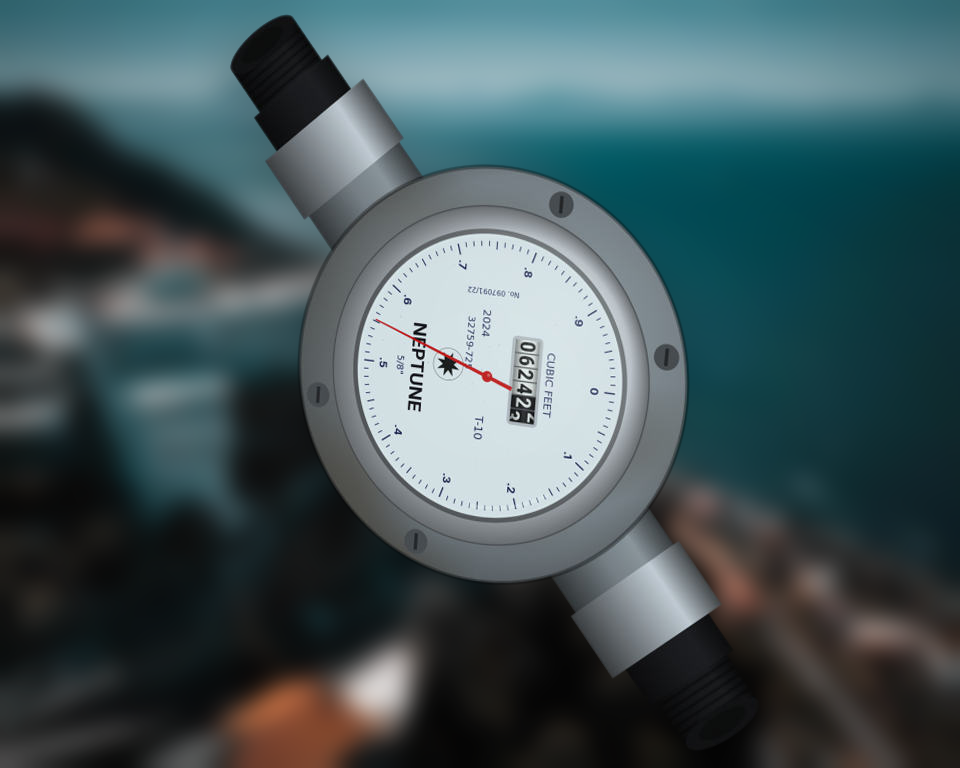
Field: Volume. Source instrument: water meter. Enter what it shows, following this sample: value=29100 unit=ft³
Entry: value=62422.55 unit=ft³
